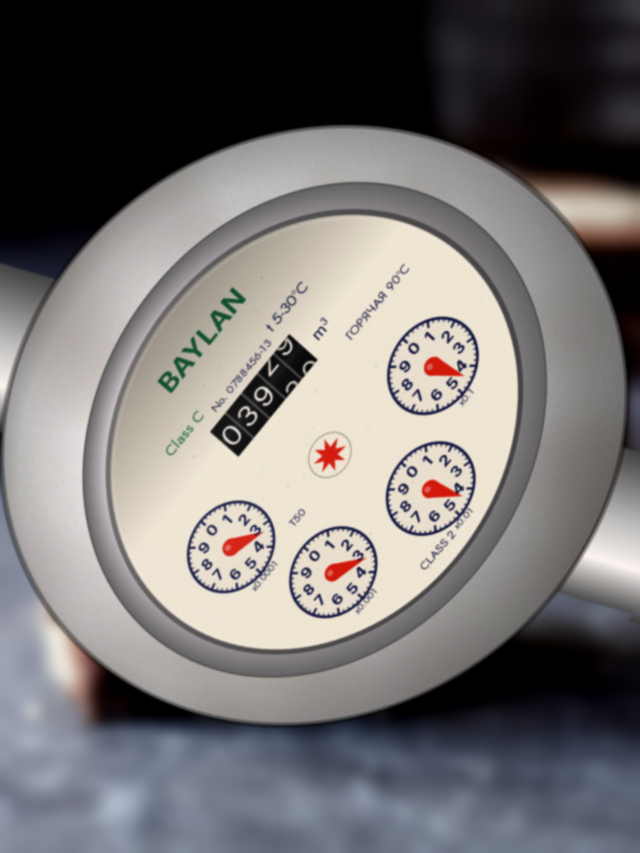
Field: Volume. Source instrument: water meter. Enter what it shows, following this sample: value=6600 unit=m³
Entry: value=3929.4433 unit=m³
